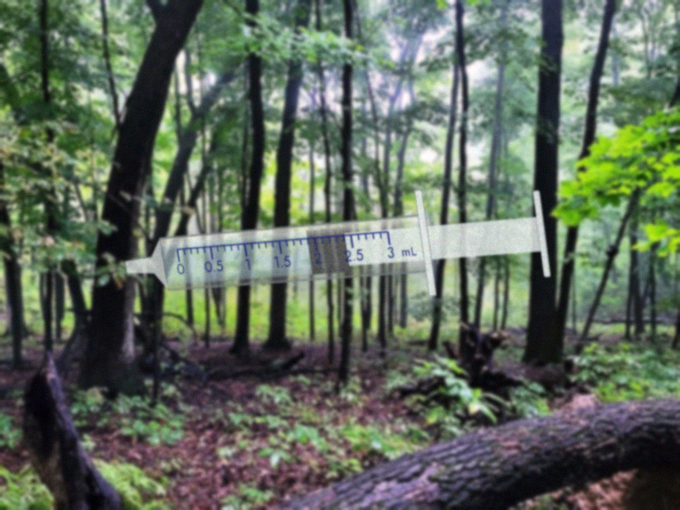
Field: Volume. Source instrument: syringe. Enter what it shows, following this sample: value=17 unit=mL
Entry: value=1.9 unit=mL
